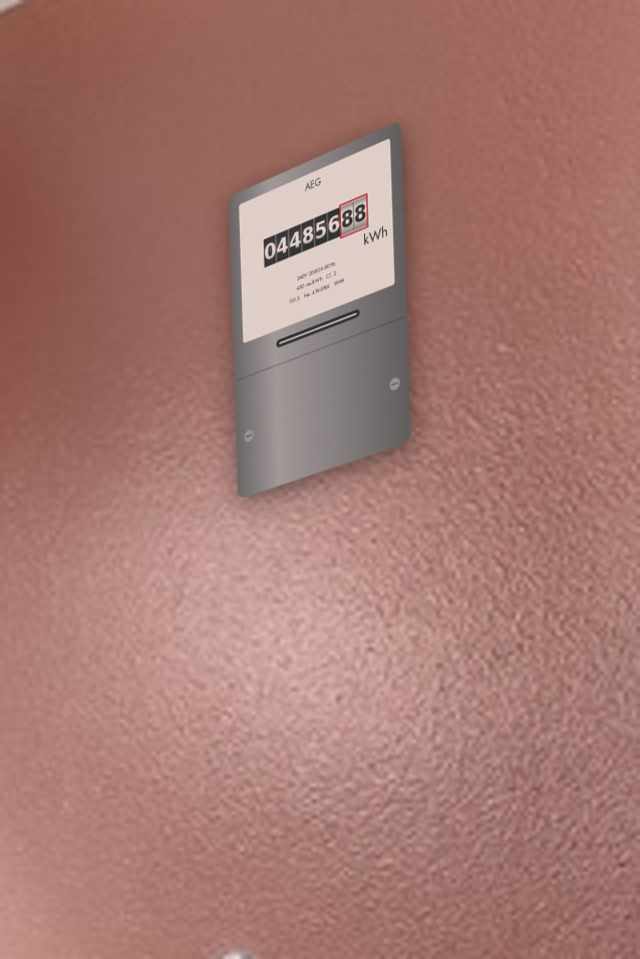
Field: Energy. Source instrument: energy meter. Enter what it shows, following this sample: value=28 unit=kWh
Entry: value=44856.88 unit=kWh
